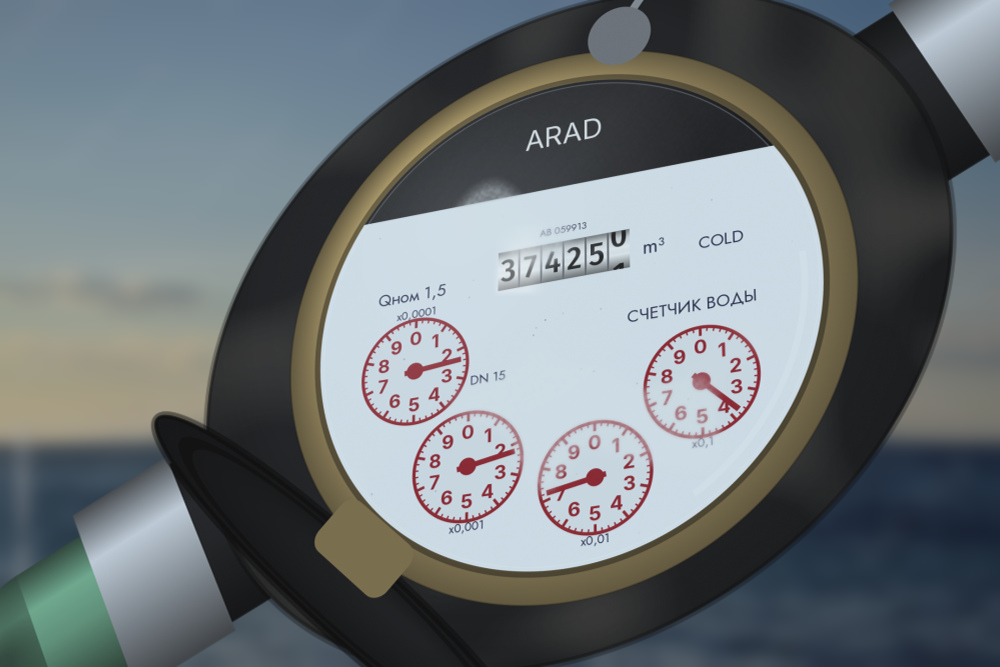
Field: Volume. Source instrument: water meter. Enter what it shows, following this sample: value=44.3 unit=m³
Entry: value=374250.3722 unit=m³
